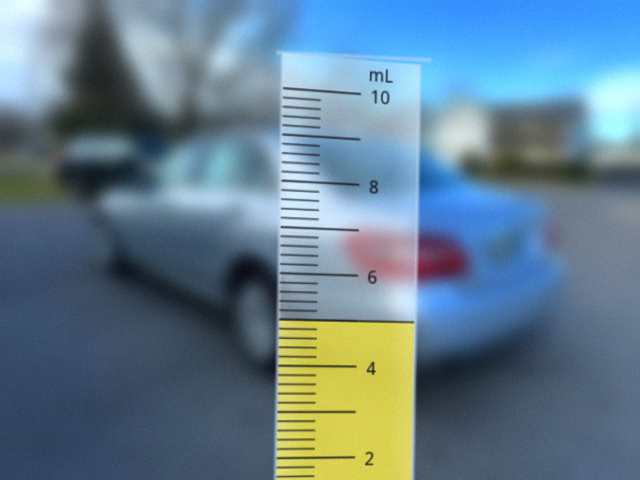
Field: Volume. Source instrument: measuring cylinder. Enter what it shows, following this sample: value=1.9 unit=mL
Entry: value=5 unit=mL
